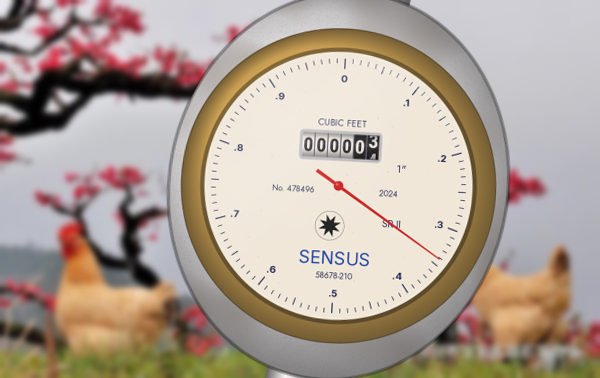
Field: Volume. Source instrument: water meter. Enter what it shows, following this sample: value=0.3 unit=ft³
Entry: value=3.34 unit=ft³
